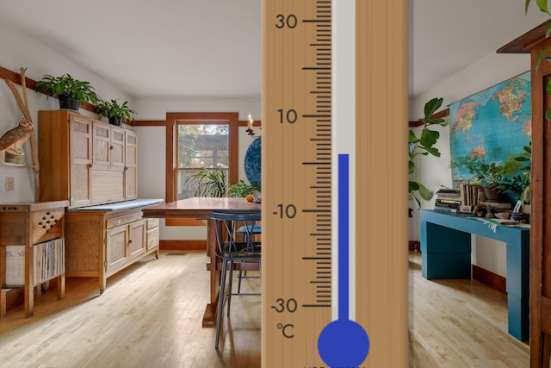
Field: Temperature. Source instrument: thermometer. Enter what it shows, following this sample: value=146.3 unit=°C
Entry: value=2 unit=°C
